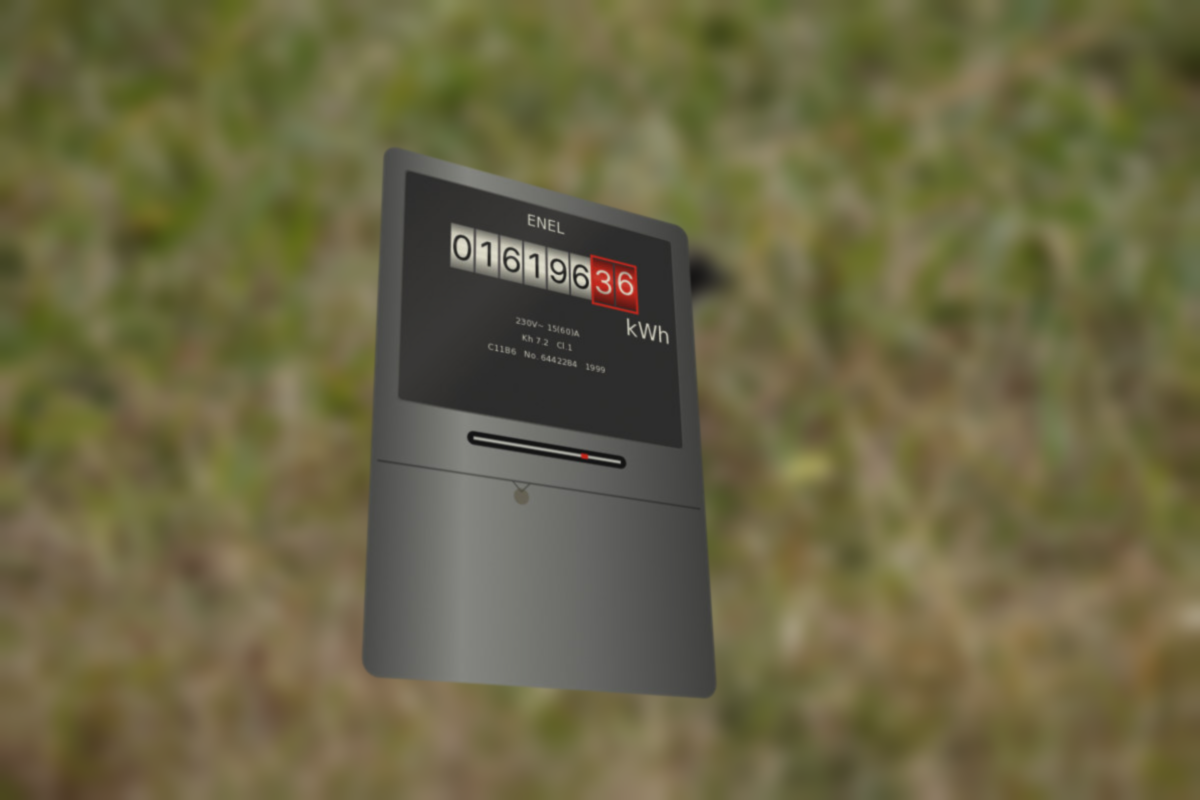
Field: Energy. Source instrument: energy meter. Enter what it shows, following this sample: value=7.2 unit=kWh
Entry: value=16196.36 unit=kWh
